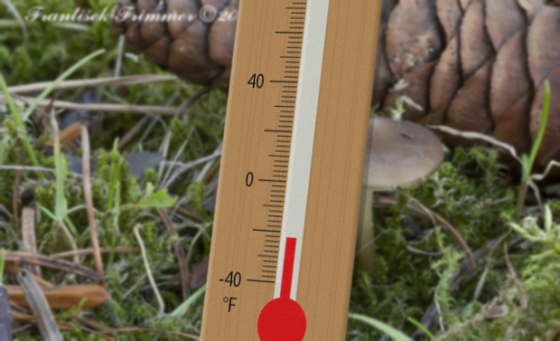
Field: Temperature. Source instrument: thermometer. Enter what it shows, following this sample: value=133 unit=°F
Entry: value=-22 unit=°F
